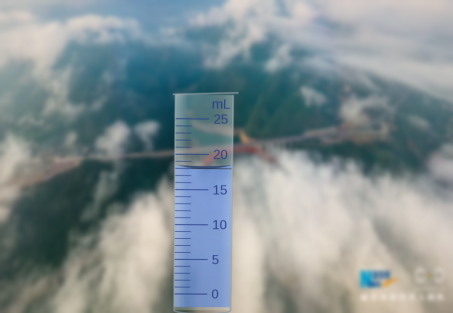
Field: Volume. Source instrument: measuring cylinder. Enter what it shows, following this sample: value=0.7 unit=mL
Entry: value=18 unit=mL
